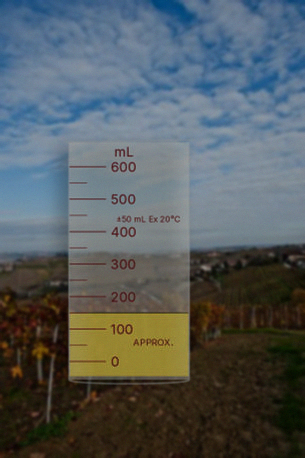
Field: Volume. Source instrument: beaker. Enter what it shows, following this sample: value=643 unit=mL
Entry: value=150 unit=mL
